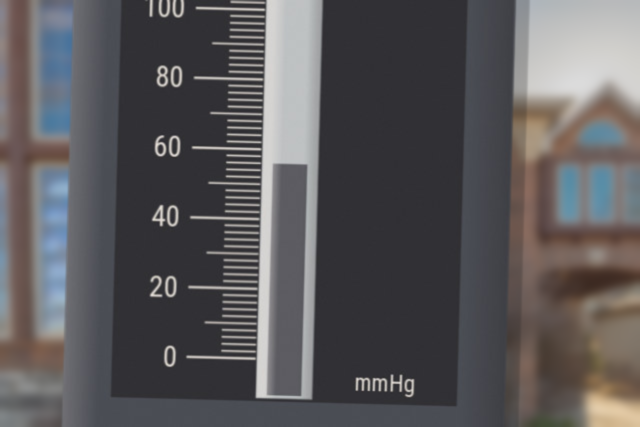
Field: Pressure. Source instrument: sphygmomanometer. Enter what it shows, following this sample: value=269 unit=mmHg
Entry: value=56 unit=mmHg
